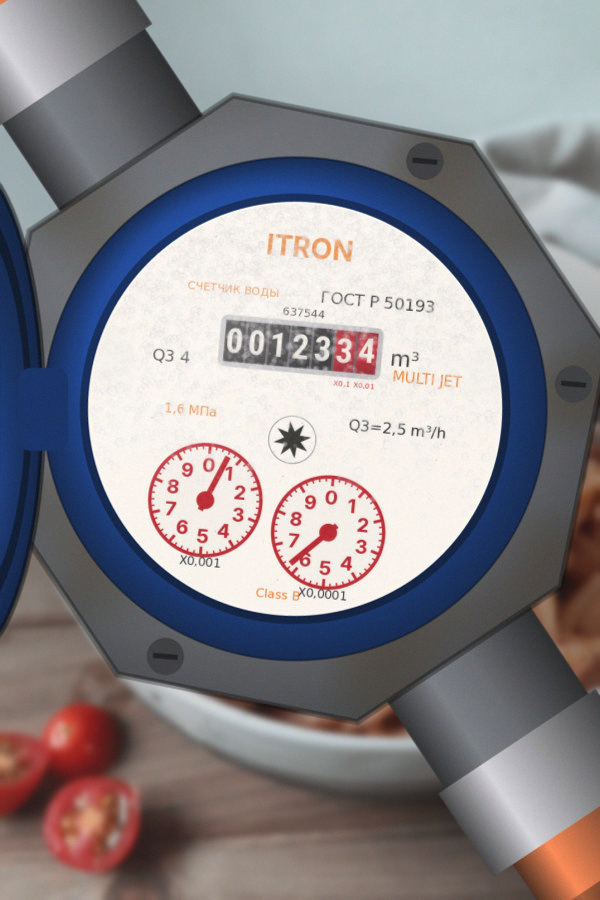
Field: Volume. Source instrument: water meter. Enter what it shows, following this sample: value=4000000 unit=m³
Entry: value=123.3406 unit=m³
